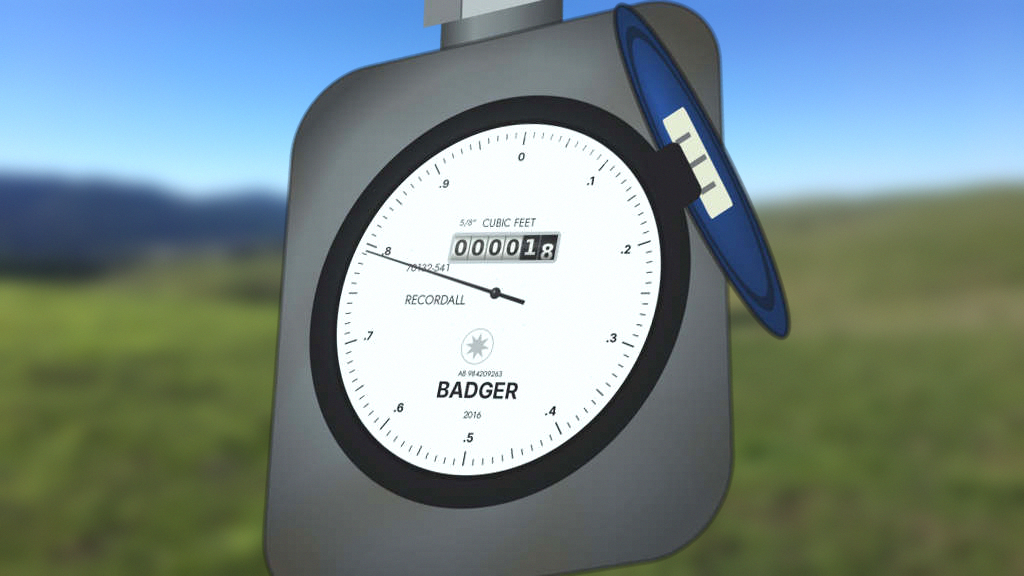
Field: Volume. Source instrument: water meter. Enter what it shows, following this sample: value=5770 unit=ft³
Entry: value=17.79 unit=ft³
